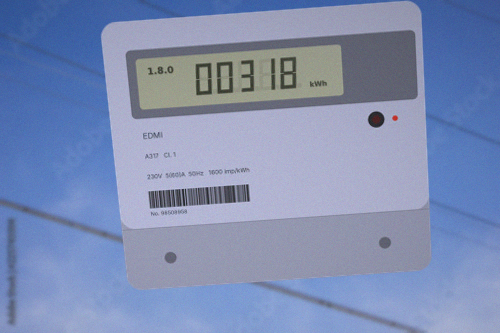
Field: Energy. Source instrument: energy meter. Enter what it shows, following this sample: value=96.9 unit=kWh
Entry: value=318 unit=kWh
